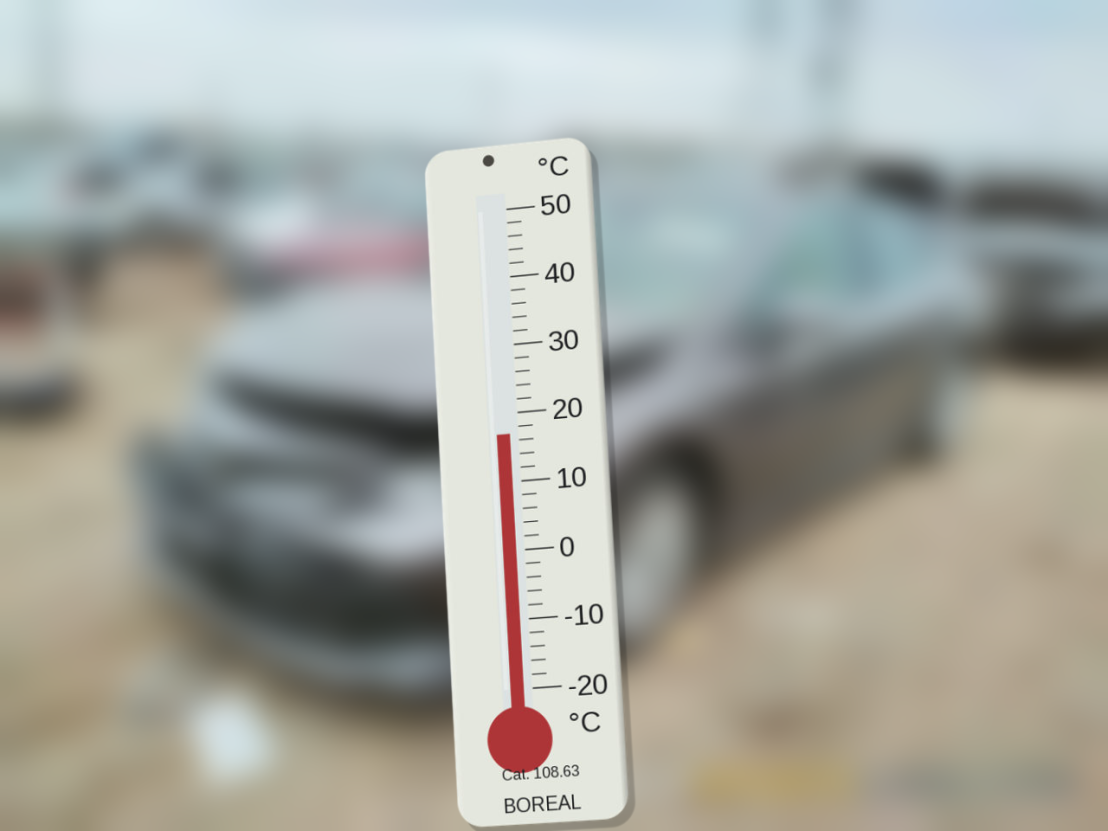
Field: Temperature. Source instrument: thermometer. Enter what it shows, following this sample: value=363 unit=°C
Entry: value=17 unit=°C
